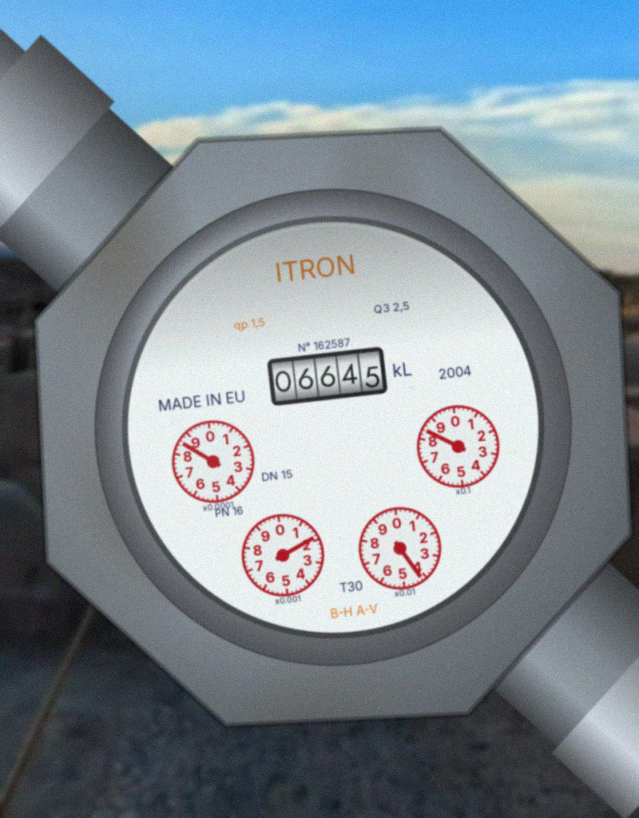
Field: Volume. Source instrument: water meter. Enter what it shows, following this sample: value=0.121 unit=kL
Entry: value=6644.8418 unit=kL
